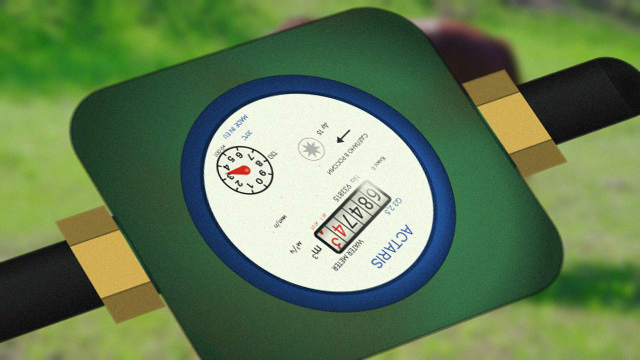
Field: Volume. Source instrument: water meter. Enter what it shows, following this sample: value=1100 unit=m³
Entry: value=6847.433 unit=m³
